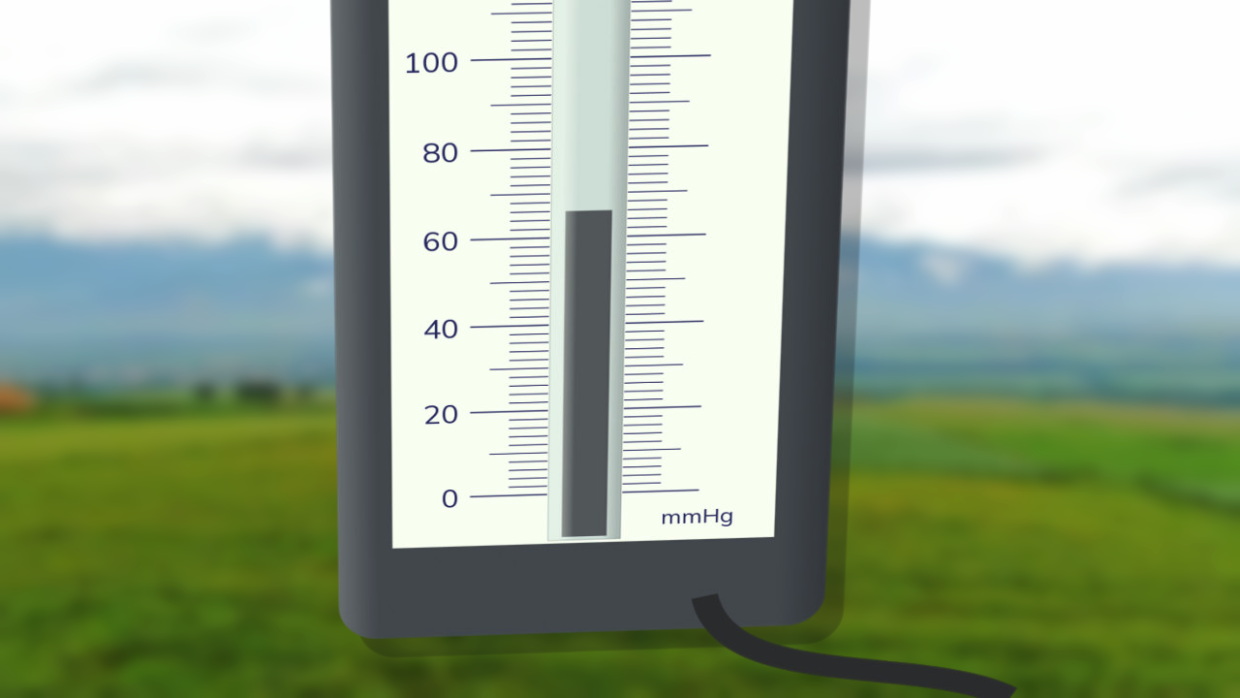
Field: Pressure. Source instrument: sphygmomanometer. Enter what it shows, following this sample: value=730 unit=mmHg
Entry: value=66 unit=mmHg
